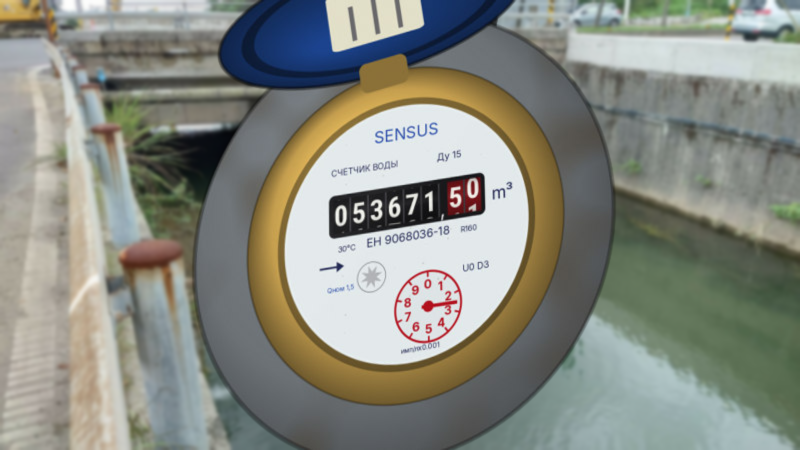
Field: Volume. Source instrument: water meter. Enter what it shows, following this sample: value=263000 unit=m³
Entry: value=53671.502 unit=m³
